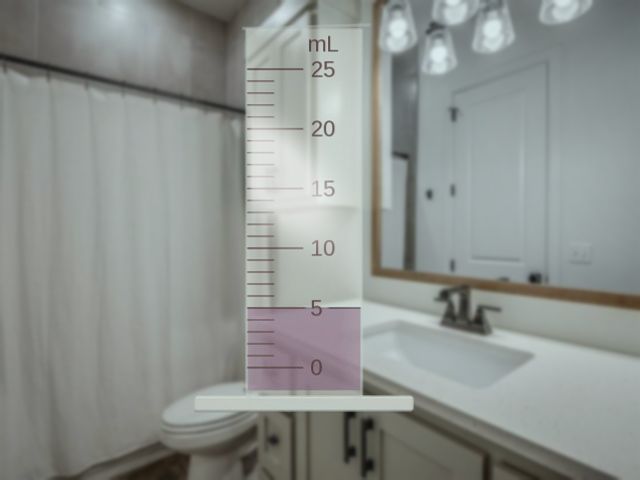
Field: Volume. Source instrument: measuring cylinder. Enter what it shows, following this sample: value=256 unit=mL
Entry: value=5 unit=mL
